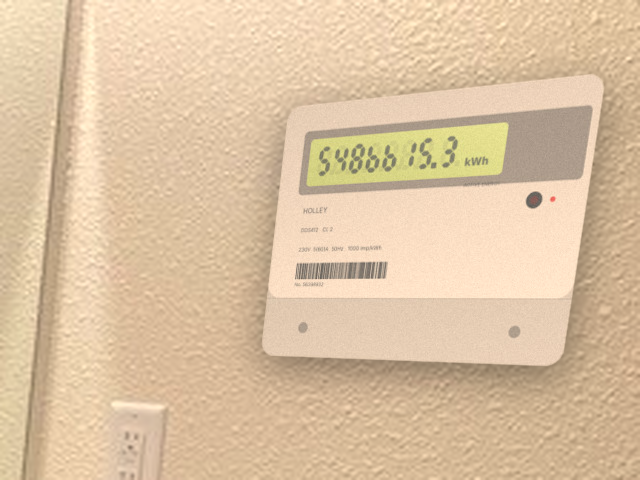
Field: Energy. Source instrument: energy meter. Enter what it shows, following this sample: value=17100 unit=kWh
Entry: value=5486615.3 unit=kWh
